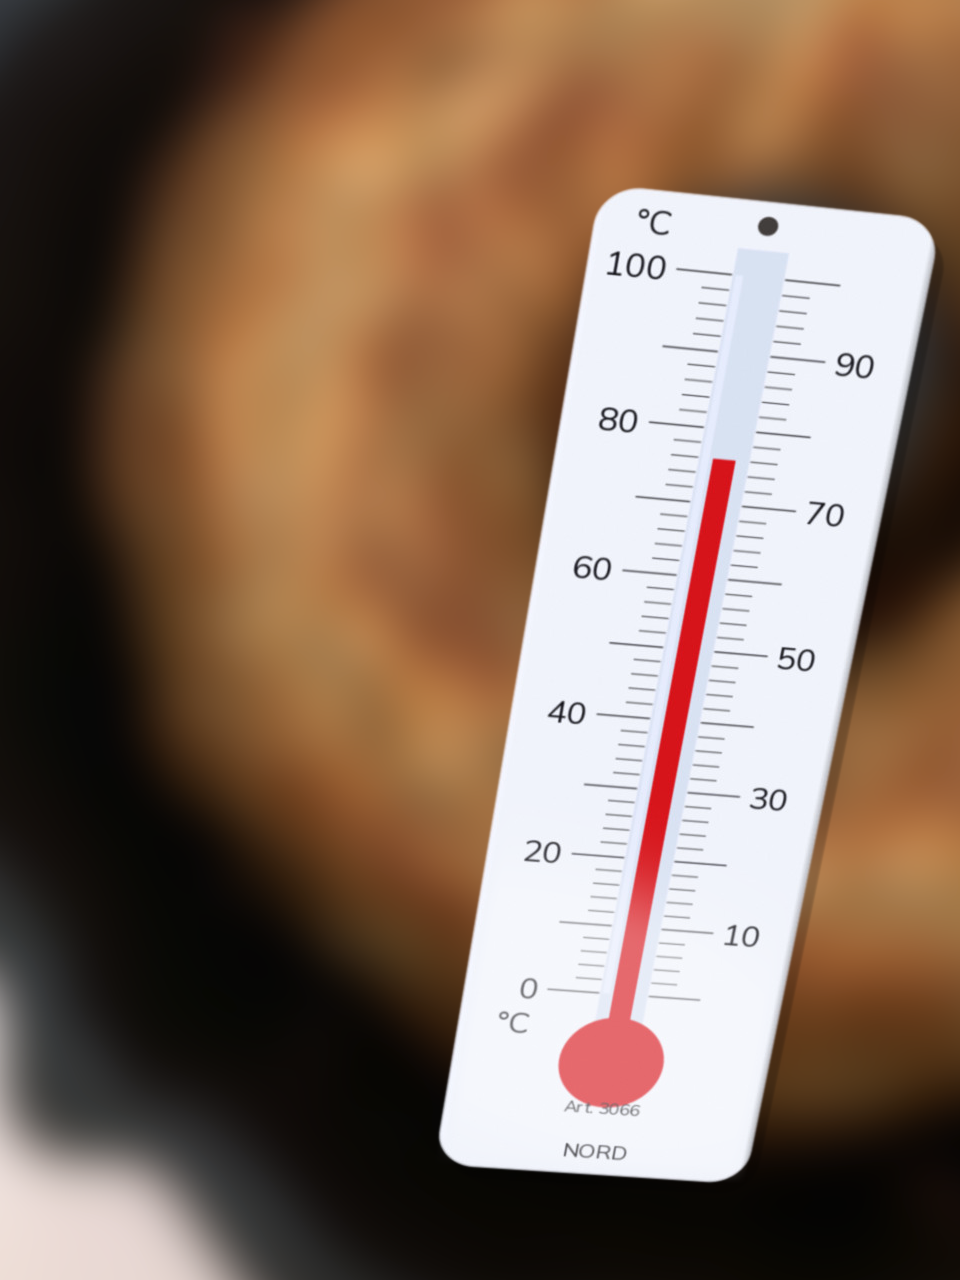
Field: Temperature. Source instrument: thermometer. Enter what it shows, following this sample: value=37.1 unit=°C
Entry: value=76 unit=°C
